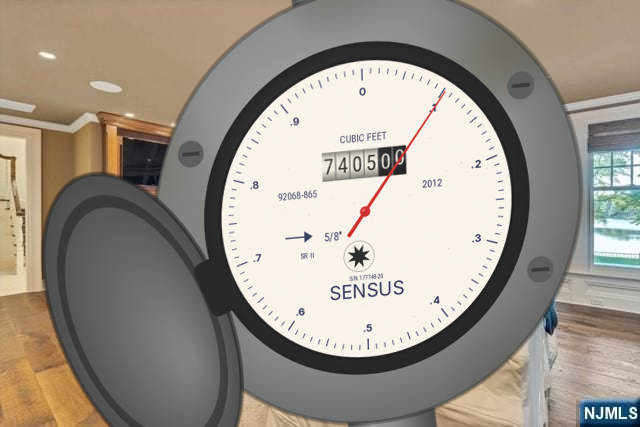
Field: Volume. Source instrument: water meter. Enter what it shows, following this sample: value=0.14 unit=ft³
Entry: value=740500.10 unit=ft³
